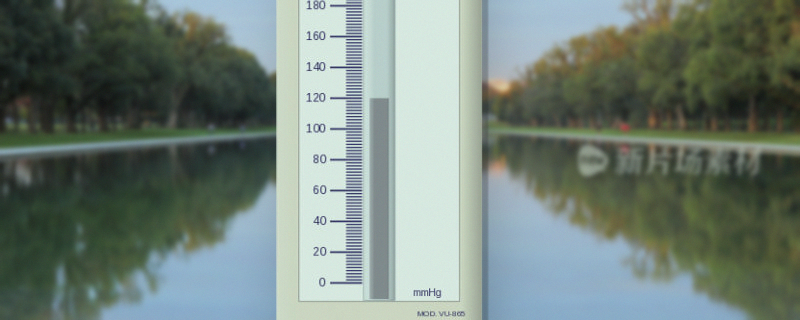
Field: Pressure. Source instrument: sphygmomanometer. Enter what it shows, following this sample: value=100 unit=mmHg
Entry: value=120 unit=mmHg
